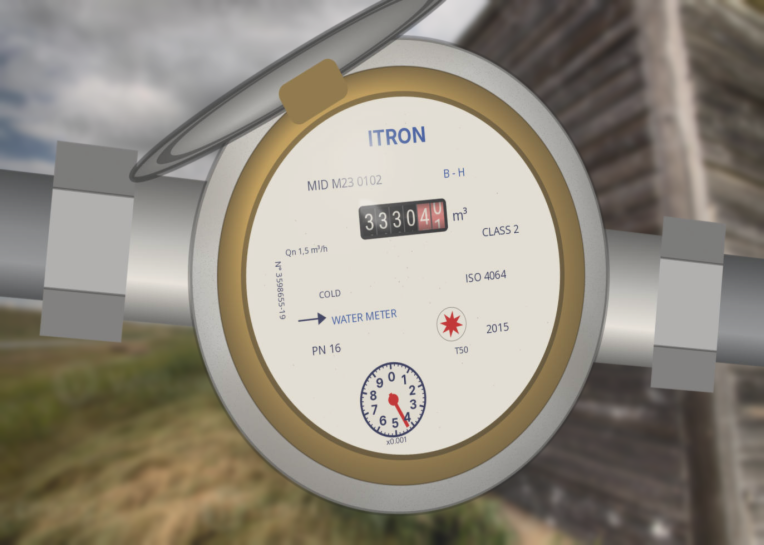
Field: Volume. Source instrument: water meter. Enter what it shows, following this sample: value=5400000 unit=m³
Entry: value=3330.404 unit=m³
